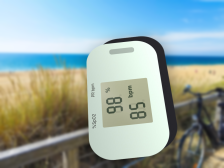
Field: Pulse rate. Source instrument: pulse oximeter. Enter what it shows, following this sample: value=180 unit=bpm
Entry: value=85 unit=bpm
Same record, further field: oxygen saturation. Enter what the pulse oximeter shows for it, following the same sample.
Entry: value=98 unit=%
